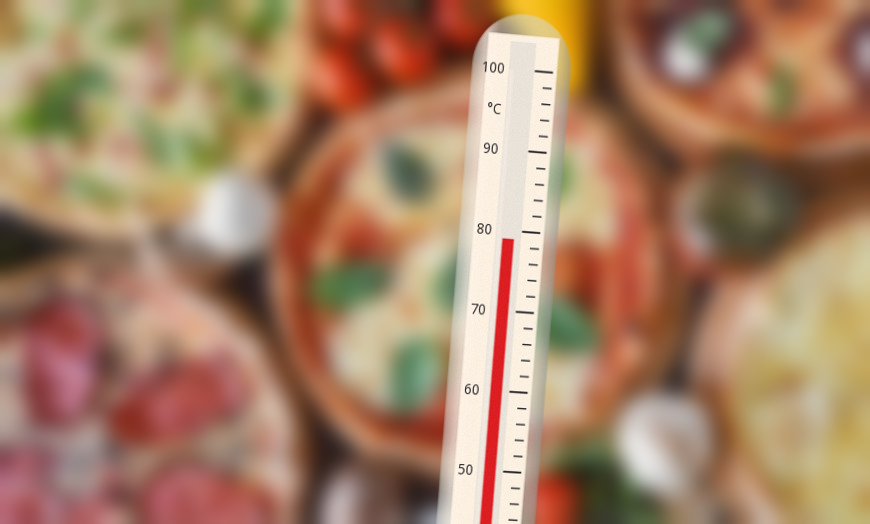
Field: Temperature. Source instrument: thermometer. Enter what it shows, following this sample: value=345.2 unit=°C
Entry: value=79 unit=°C
